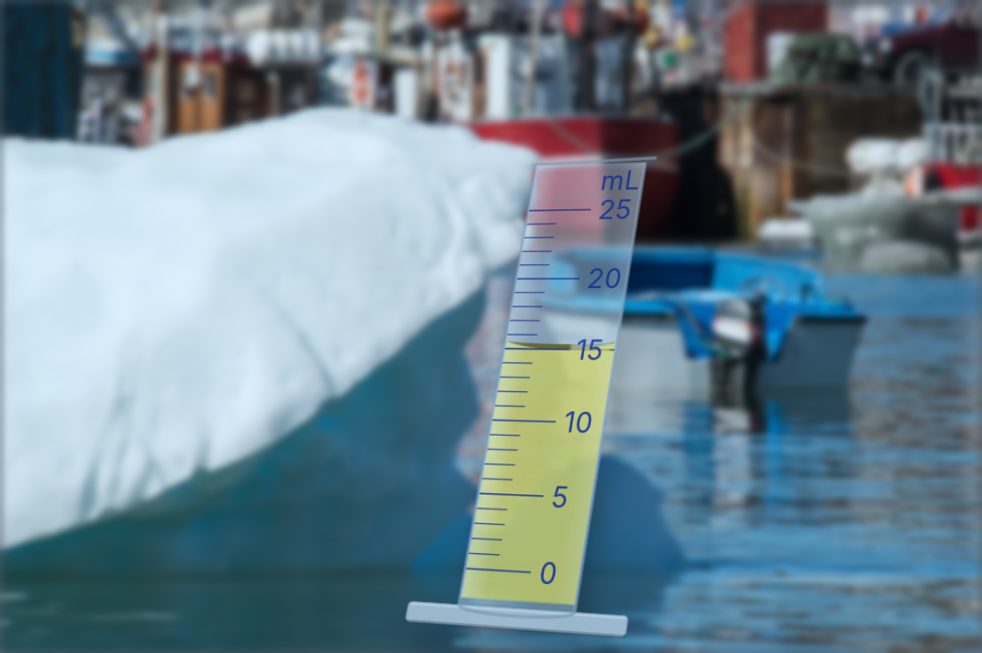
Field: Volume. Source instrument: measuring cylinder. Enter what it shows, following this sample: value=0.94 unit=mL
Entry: value=15 unit=mL
